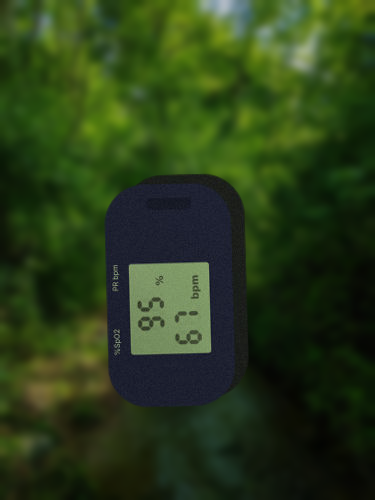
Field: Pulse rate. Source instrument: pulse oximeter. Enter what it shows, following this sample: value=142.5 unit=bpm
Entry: value=67 unit=bpm
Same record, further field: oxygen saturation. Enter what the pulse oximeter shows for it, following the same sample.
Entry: value=95 unit=%
